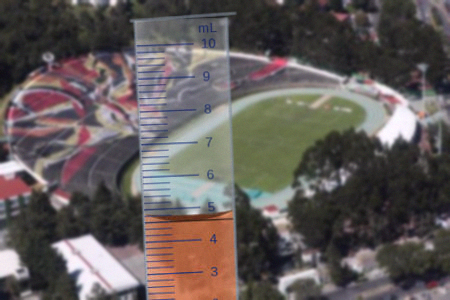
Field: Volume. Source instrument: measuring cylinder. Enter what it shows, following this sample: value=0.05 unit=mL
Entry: value=4.6 unit=mL
